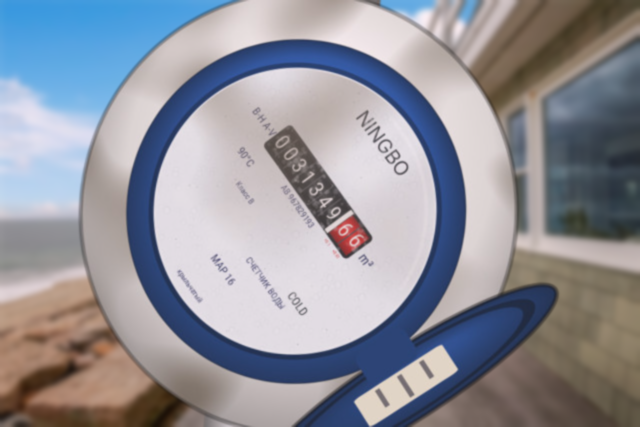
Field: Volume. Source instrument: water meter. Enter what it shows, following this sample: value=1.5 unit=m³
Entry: value=31349.66 unit=m³
